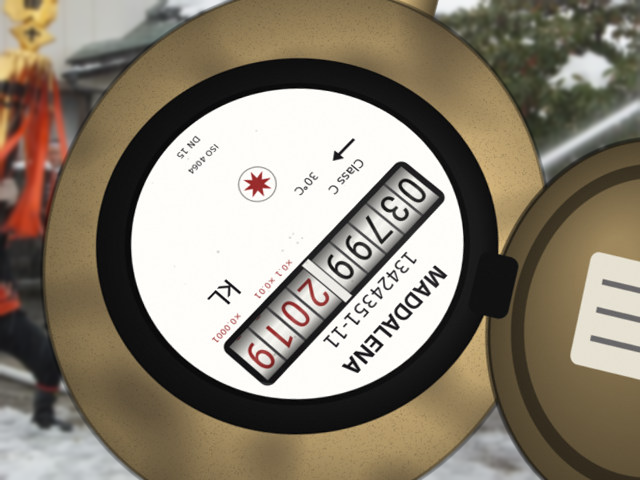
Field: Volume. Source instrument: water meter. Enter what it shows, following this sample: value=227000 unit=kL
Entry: value=3799.2019 unit=kL
